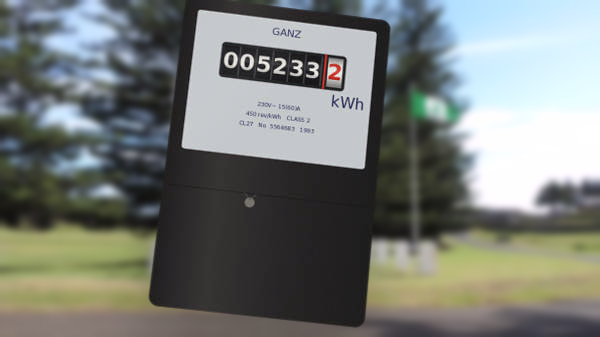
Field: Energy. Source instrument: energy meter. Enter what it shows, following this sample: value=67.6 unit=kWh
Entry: value=5233.2 unit=kWh
